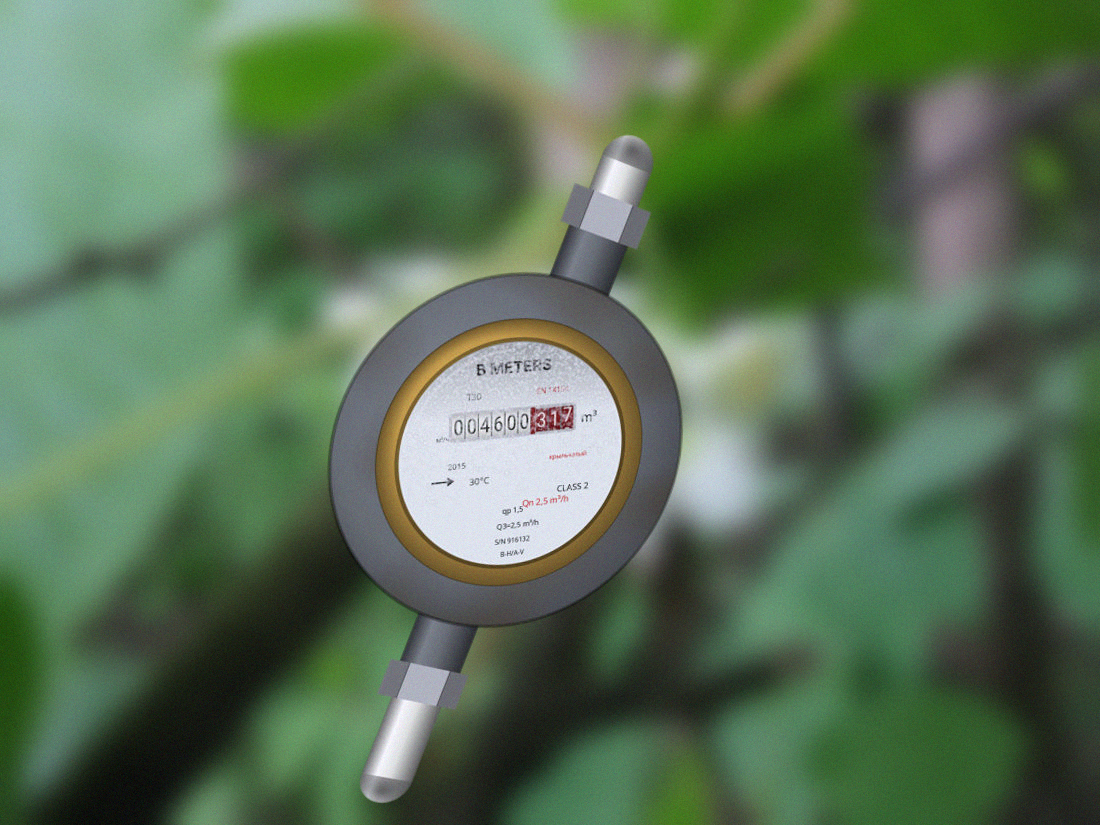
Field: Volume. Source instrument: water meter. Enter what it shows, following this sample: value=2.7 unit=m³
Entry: value=4600.317 unit=m³
